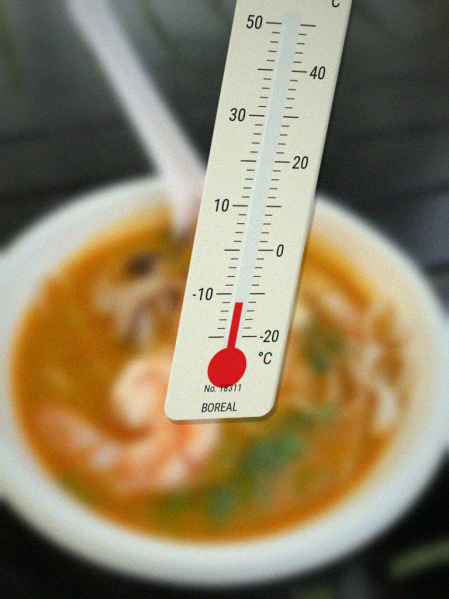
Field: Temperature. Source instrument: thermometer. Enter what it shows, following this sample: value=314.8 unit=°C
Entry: value=-12 unit=°C
